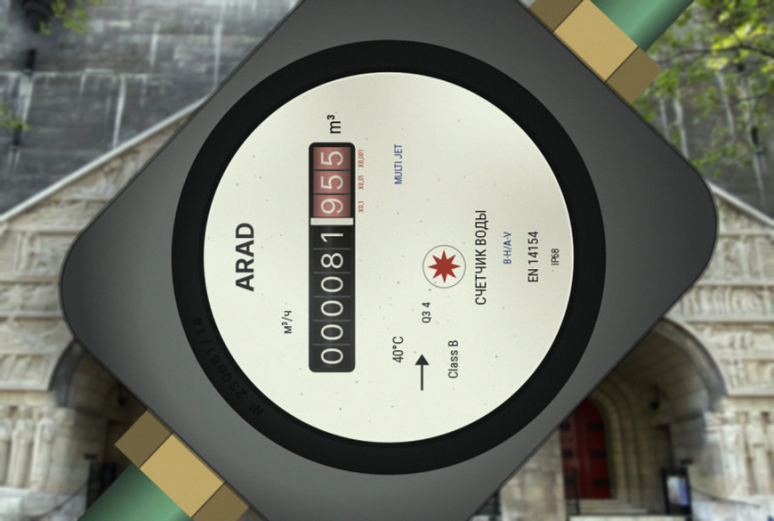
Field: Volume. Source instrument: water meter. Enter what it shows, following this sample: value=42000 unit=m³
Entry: value=81.955 unit=m³
